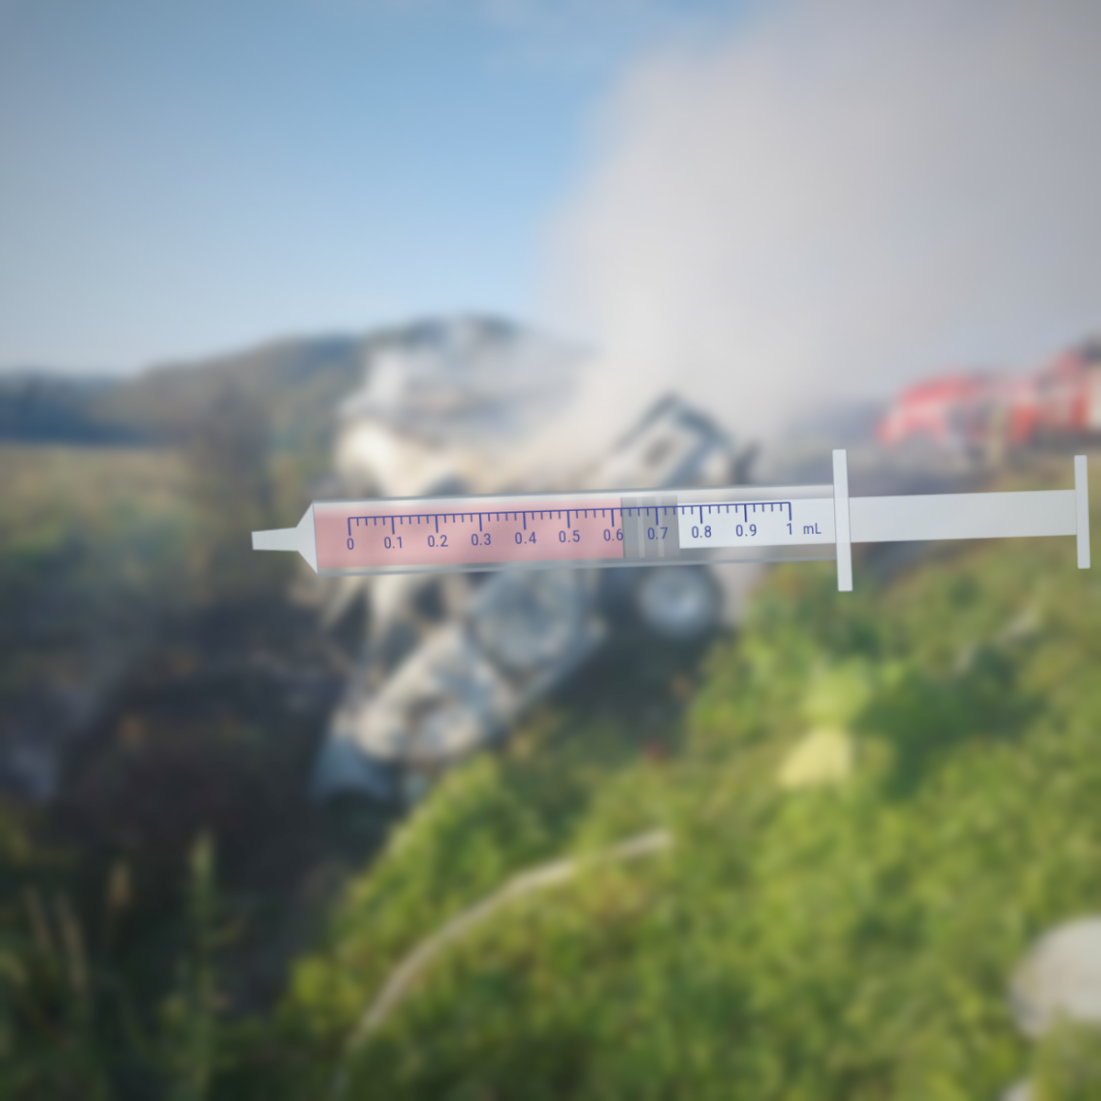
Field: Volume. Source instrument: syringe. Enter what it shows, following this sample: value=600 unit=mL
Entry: value=0.62 unit=mL
